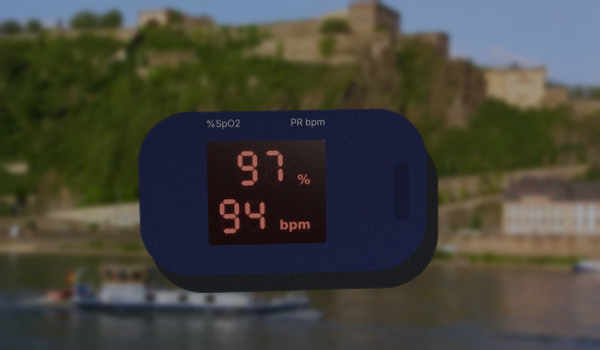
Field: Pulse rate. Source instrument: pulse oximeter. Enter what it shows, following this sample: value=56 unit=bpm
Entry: value=94 unit=bpm
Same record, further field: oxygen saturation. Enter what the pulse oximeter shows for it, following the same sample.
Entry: value=97 unit=%
